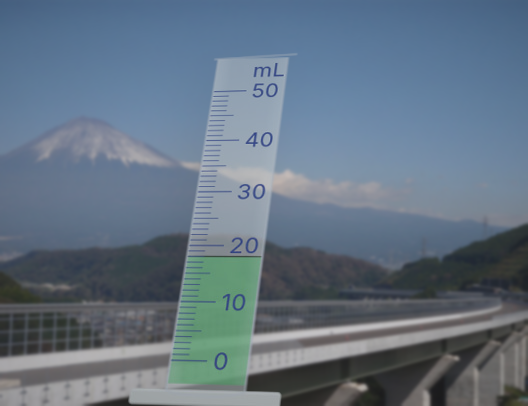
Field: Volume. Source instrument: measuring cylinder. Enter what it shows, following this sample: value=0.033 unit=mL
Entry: value=18 unit=mL
